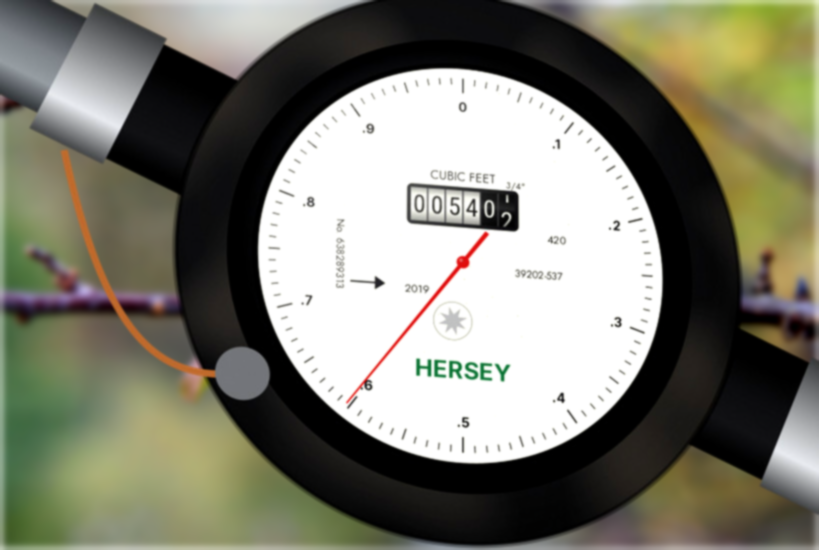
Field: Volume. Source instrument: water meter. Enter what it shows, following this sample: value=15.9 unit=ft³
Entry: value=5401.60 unit=ft³
